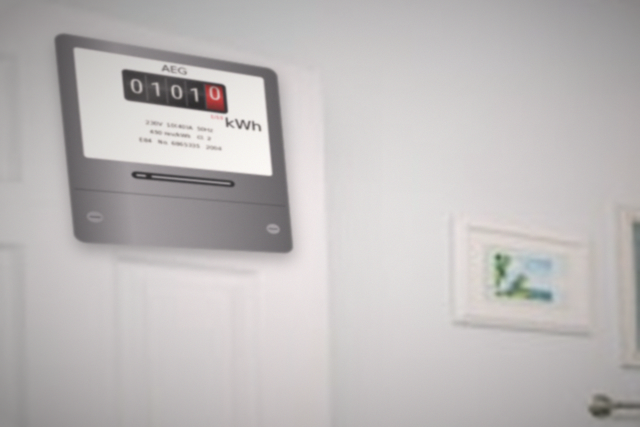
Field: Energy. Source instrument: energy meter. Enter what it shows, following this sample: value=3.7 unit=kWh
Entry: value=101.0 unit=kWh
